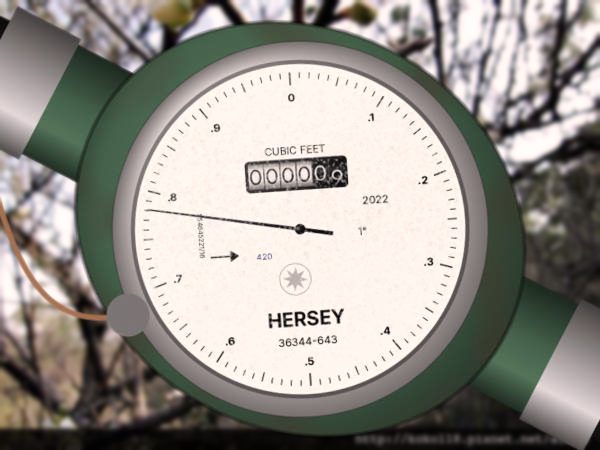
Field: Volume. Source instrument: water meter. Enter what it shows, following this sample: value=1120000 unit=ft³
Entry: value=8.78 unit=ft³
